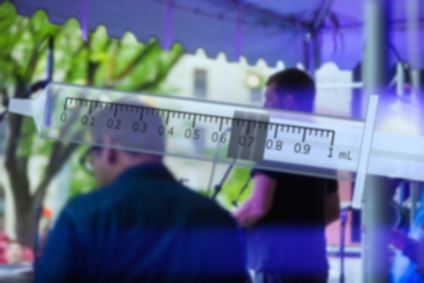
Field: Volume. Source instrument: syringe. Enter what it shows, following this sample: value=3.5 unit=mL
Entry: value=0.64 unit=mL
